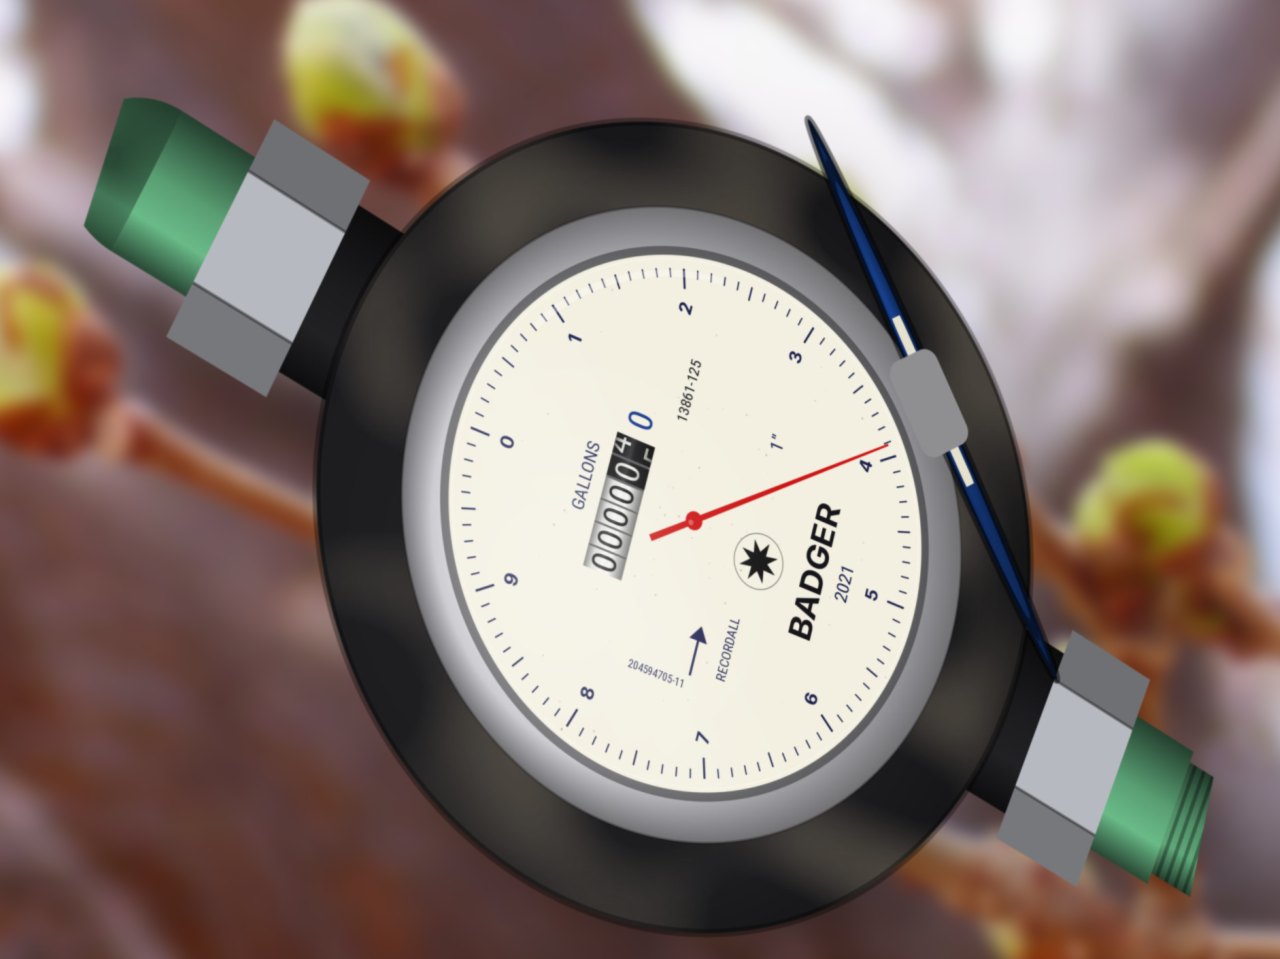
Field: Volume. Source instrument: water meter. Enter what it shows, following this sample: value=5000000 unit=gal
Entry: value=43.9 unit=gal
